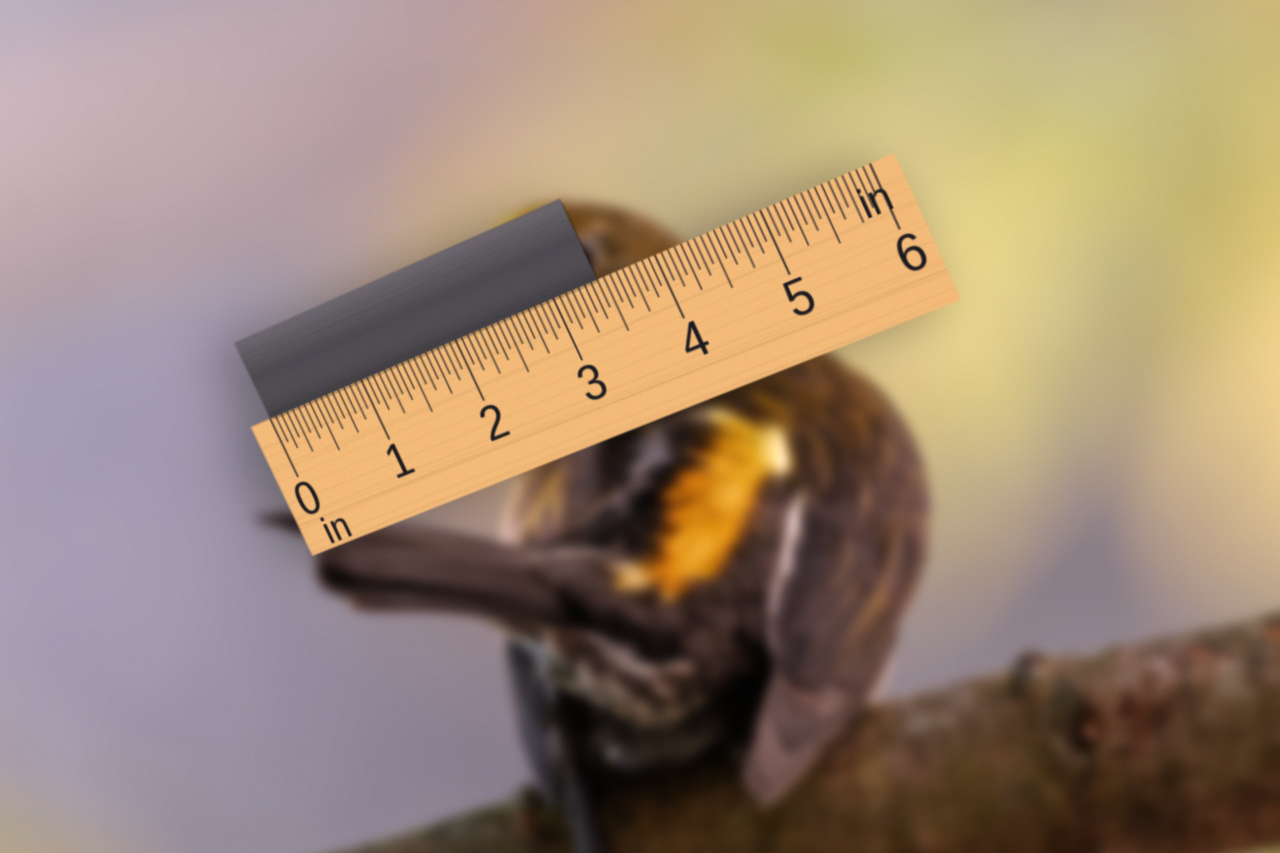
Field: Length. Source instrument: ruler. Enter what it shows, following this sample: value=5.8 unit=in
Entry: value=3.4375 unit=in
